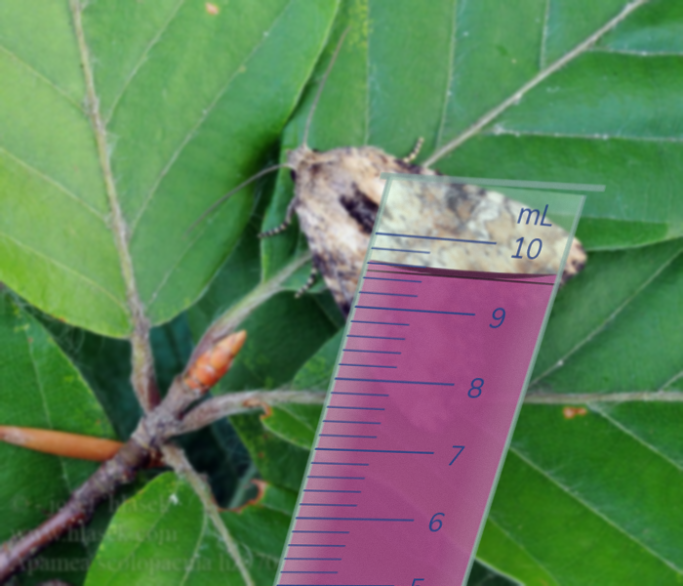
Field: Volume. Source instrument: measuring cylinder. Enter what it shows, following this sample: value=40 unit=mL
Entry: value=9.5 unit=mL
